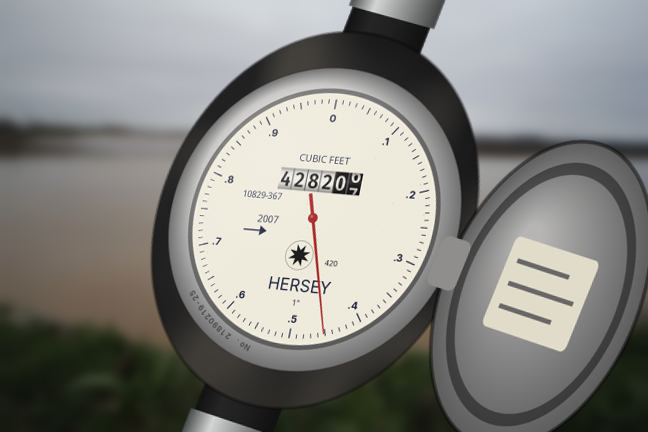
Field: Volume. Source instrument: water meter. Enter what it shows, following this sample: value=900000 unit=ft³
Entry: value=428206.45 unit=ft³
